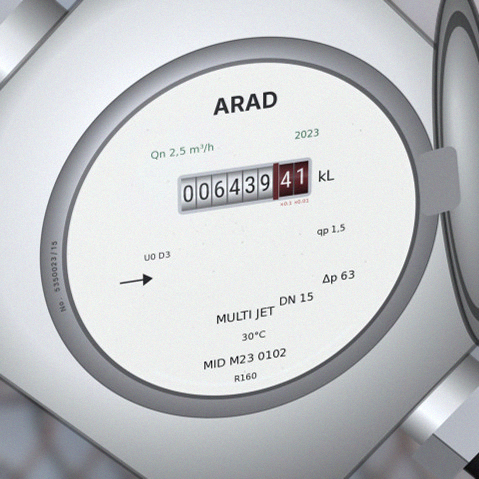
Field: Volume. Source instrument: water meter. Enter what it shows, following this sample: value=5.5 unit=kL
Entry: value=6439.41 unit=kL
